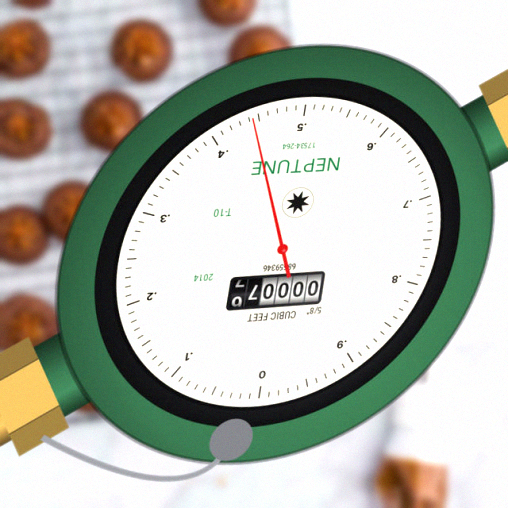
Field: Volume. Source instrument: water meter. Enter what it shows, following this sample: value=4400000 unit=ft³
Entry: value=76.44 unit=ft³
